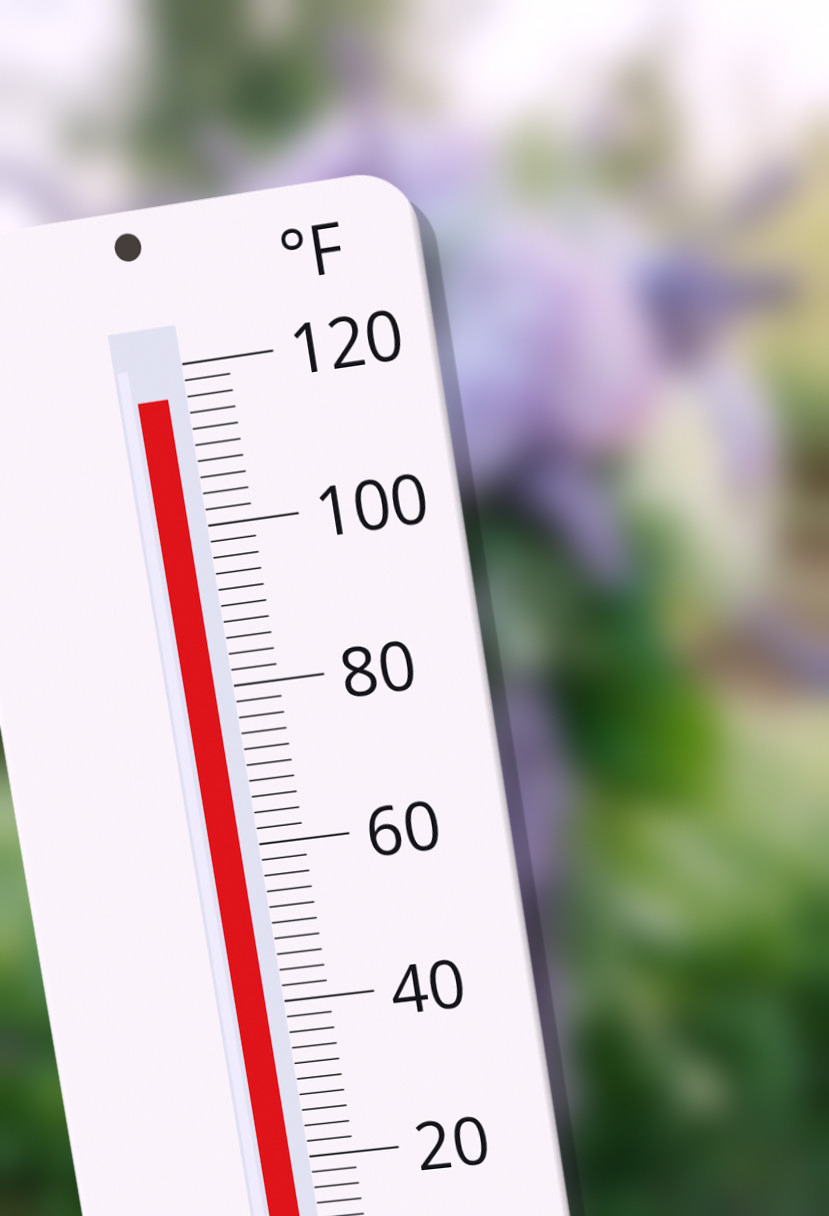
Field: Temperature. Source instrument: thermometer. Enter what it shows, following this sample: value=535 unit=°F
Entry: value=116 unit=°F
